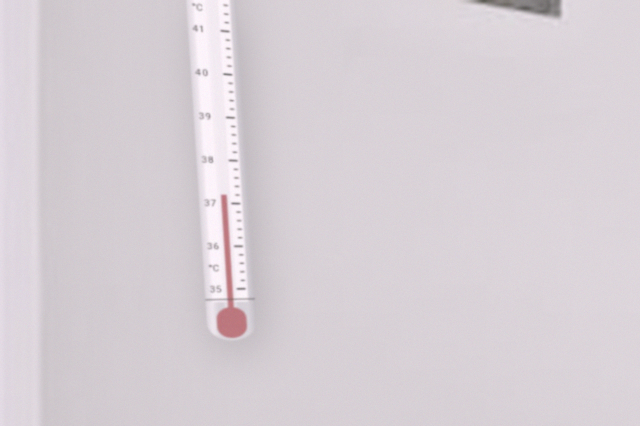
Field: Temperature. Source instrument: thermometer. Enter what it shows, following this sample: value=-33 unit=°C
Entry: value=37.2 unit=°C
